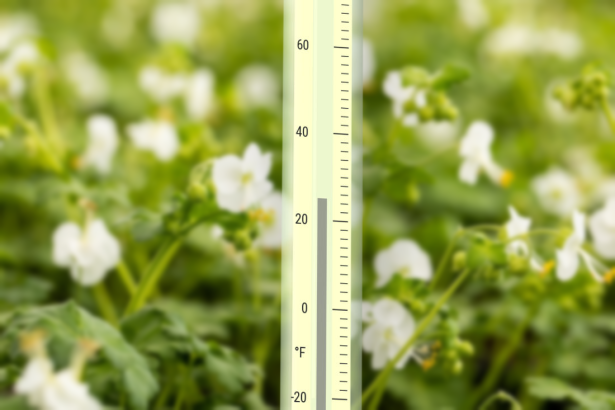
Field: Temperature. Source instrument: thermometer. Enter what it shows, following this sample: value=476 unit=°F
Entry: value=25 unit=°F
